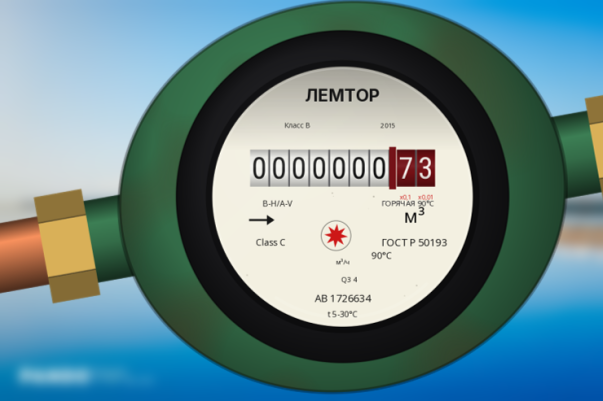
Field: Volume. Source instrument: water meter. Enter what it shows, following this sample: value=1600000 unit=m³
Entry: value=0.73 unit=m³
